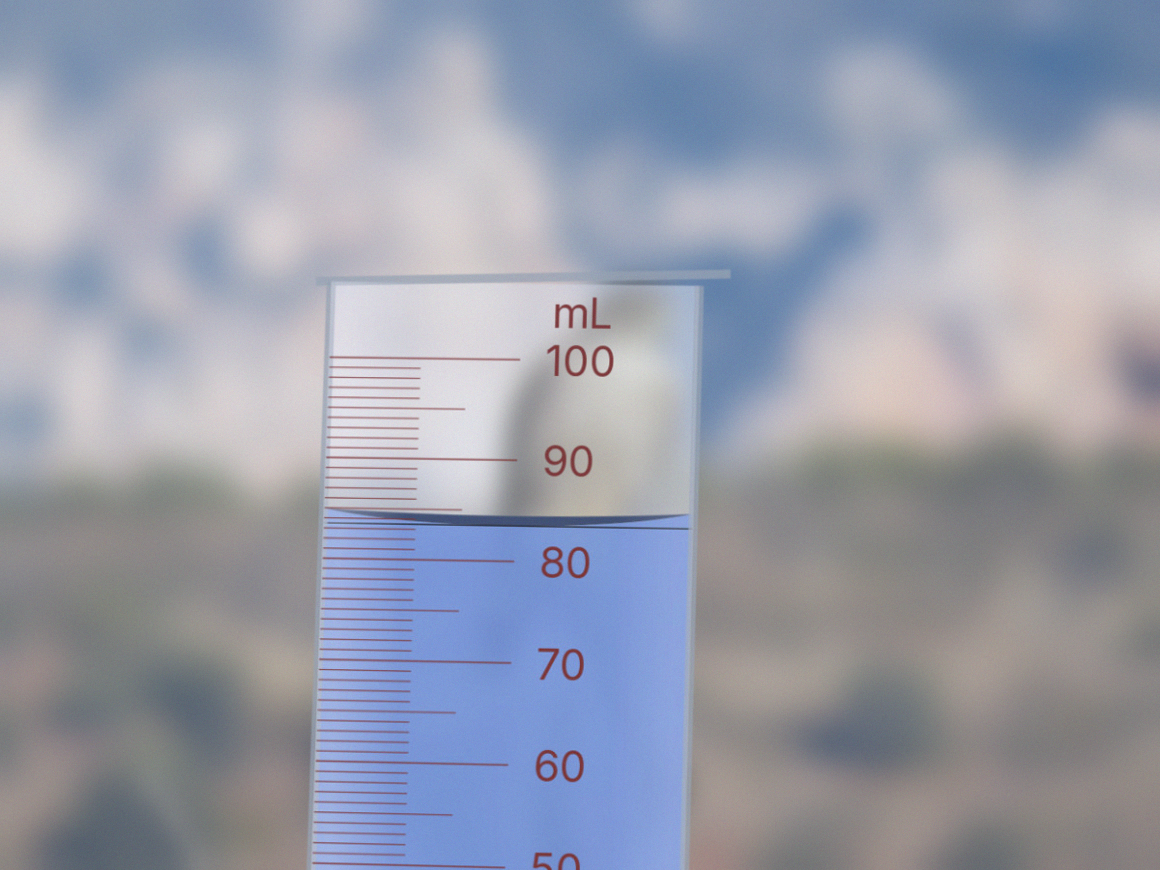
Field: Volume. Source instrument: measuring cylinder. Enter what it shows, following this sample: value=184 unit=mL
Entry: value=83.5 unit=mL
